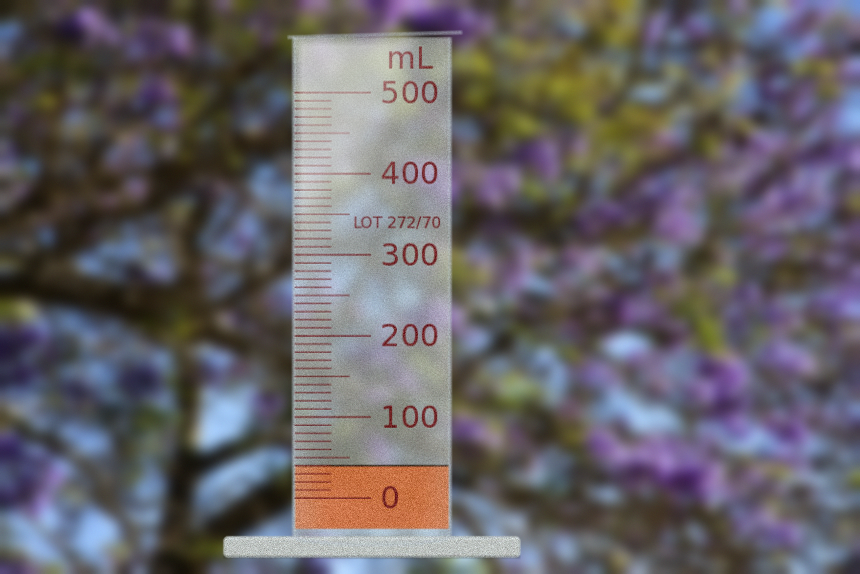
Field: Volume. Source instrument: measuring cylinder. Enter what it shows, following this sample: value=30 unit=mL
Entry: value=40 unit=mL
